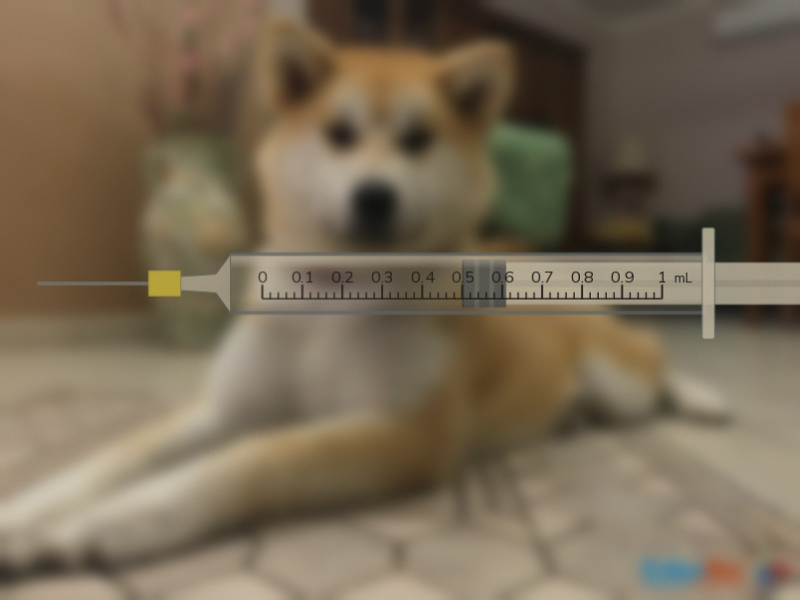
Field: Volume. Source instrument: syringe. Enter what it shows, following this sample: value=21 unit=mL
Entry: value=0.5 unit=mL
